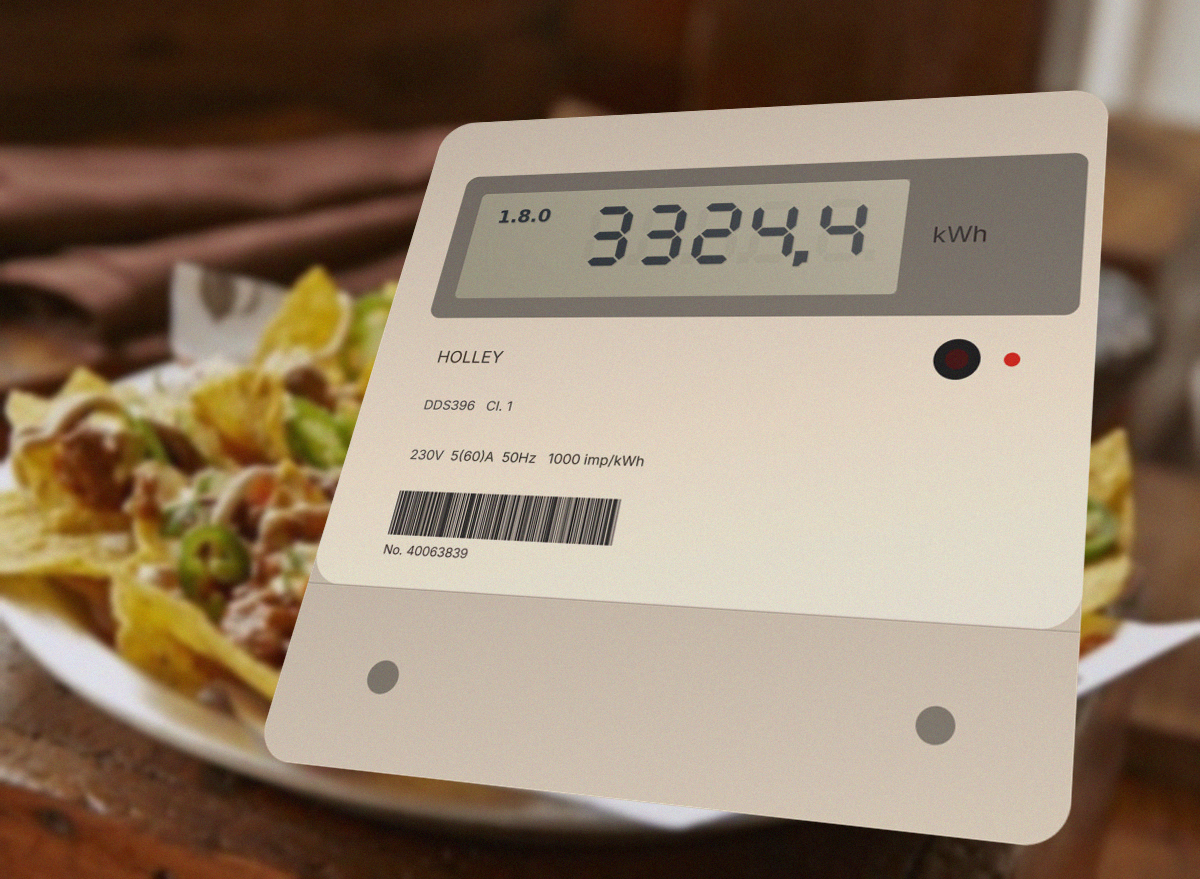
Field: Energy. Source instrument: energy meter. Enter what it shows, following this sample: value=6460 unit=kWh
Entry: value=3324.4 unit=kWh
